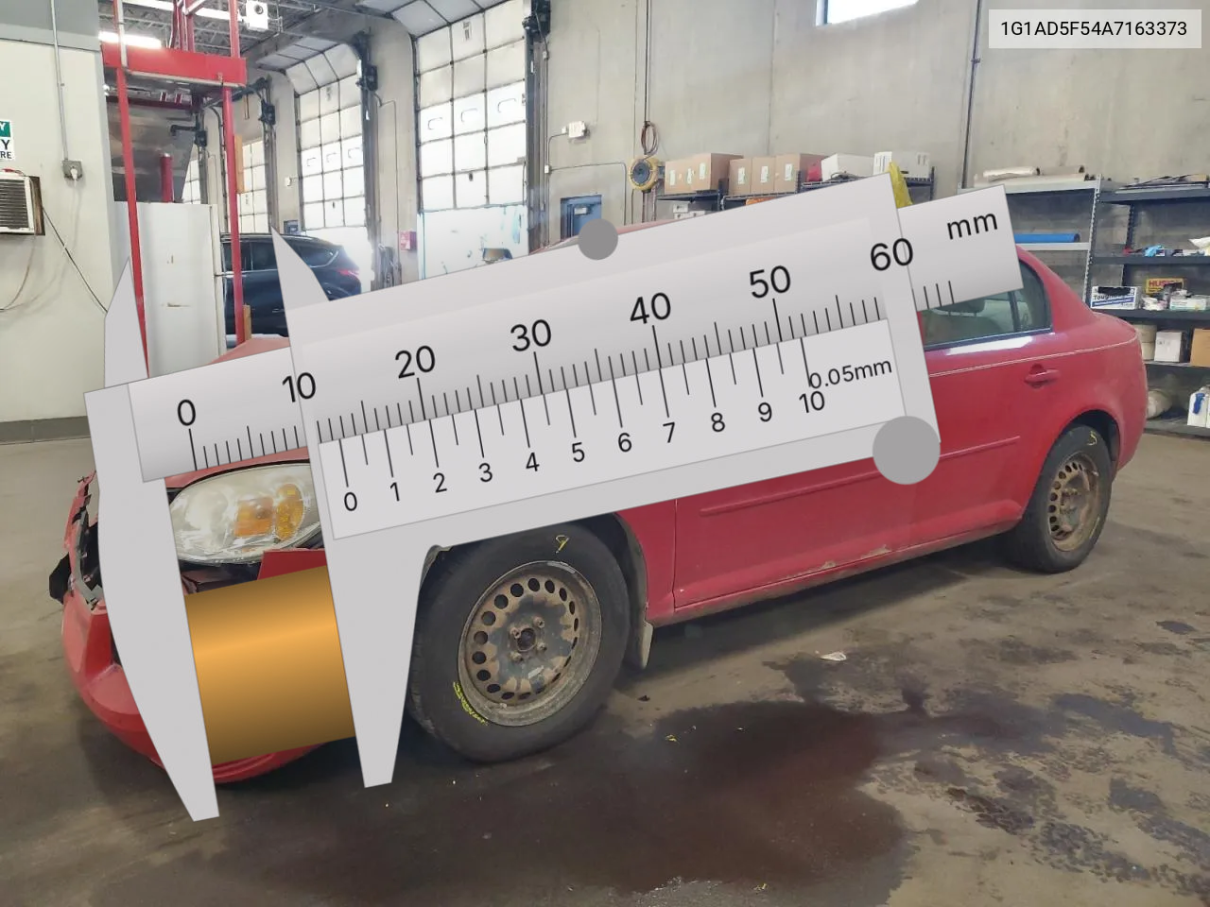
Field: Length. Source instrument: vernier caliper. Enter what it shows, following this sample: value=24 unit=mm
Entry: value=12.6 unit=mm
